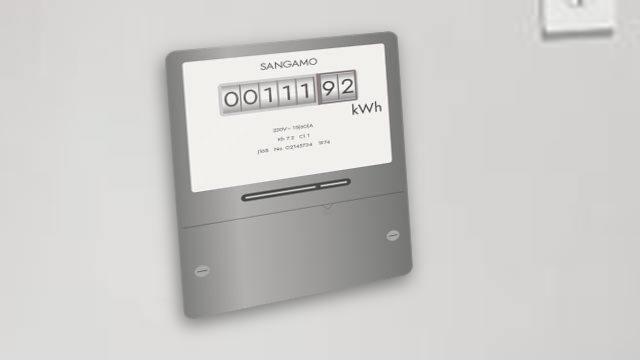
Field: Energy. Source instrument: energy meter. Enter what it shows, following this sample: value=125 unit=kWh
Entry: value=111.92 unit=kWh
